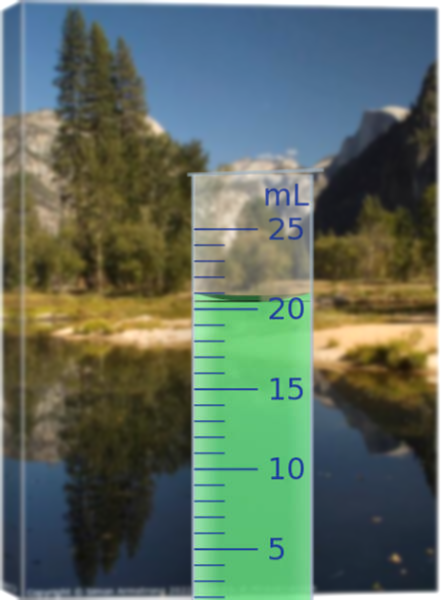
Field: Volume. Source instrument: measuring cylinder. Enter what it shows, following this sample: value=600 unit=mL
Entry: value=20.5 unit=mL
